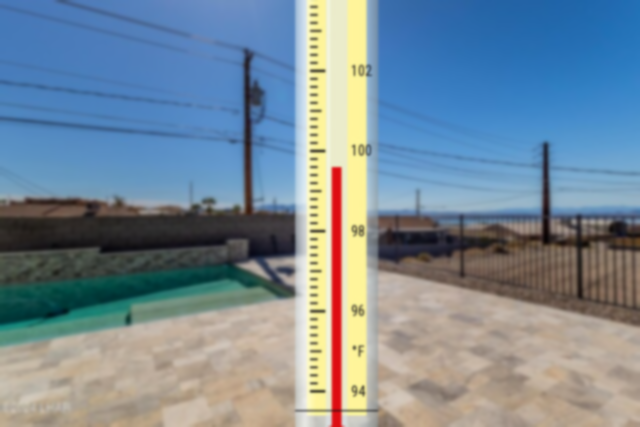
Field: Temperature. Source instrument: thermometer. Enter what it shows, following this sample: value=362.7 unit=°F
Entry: value=99.6 unit=°F
